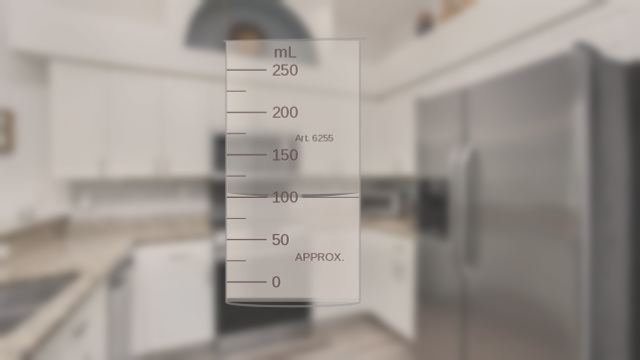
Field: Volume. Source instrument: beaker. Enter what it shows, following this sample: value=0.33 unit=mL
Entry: value=100 unit=mL
